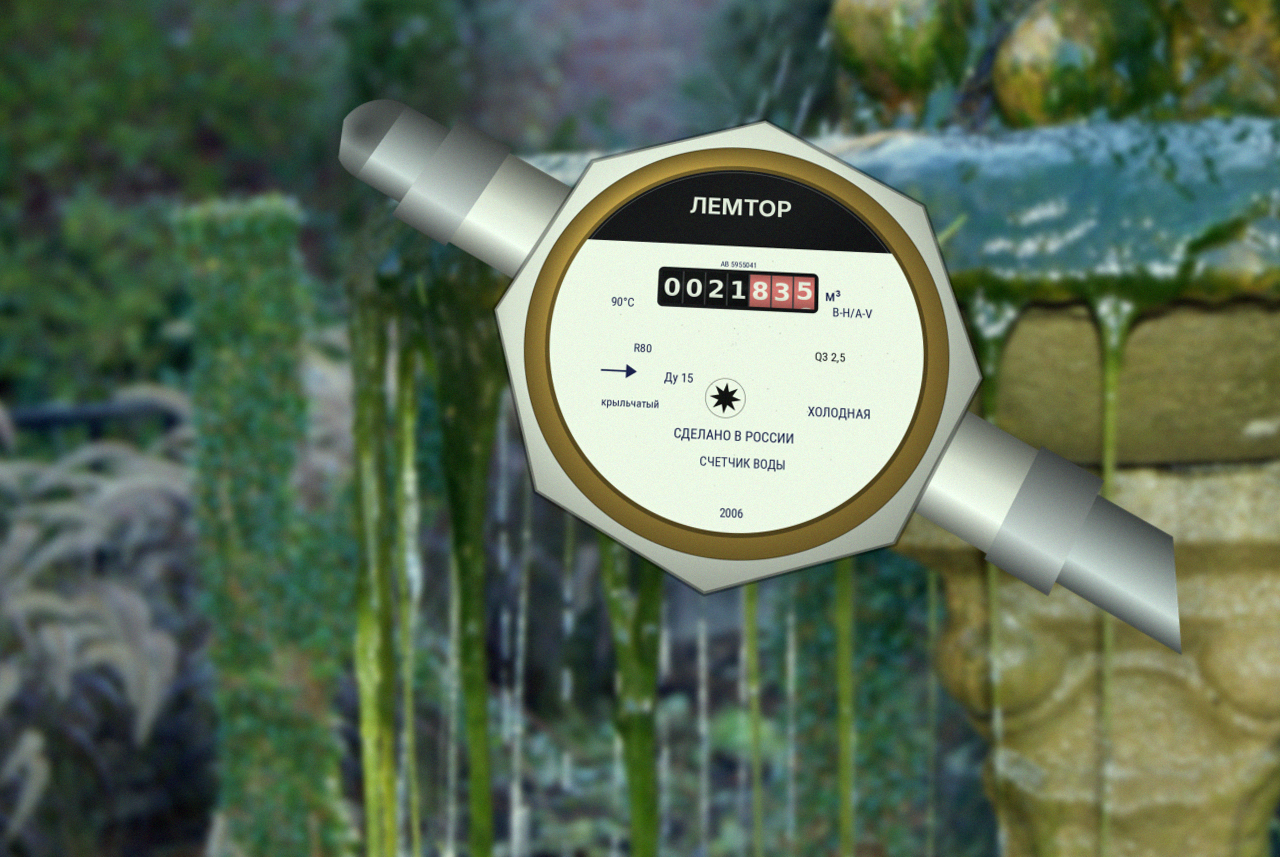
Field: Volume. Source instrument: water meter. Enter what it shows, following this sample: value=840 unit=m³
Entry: value=21.835 unit=m³
